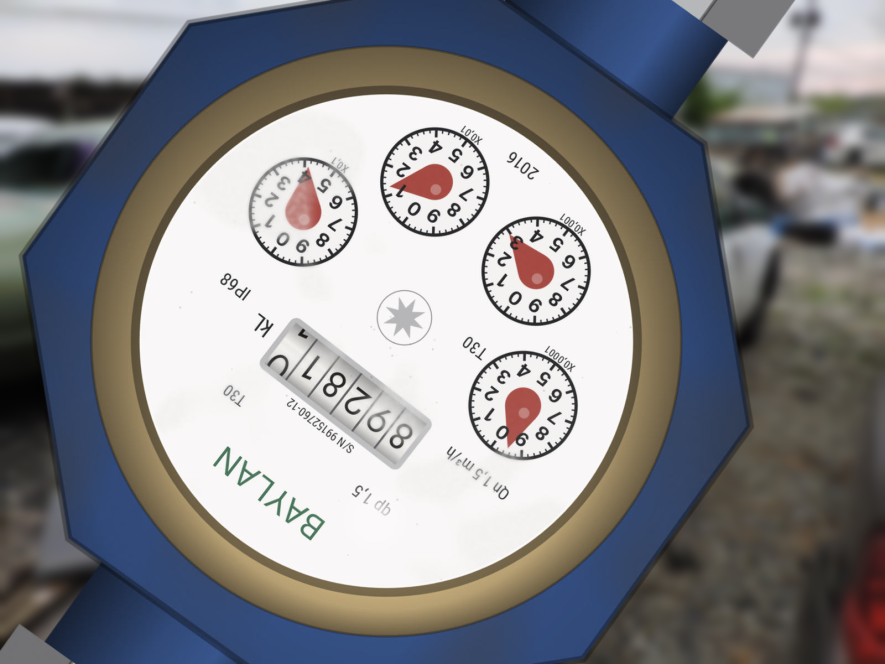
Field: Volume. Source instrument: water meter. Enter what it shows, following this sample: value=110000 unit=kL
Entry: value=892810.4129 unit=kL
